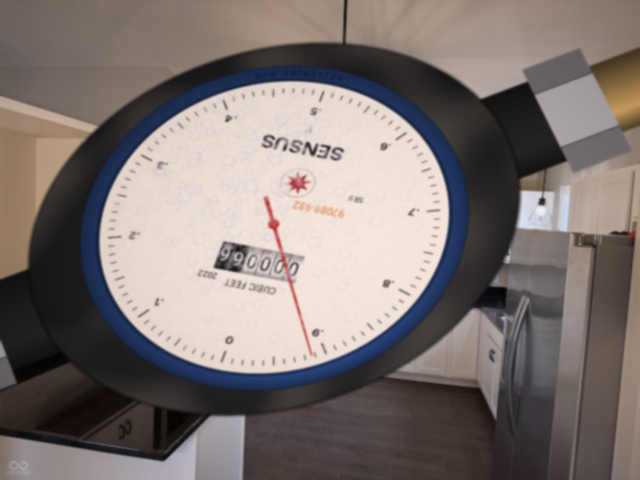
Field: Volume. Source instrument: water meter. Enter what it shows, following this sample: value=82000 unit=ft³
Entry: value=65.91 unit=ft³
